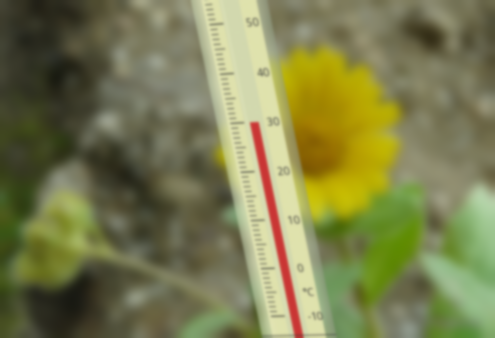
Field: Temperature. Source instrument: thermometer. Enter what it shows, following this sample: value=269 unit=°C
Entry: value=30 unit=°C
